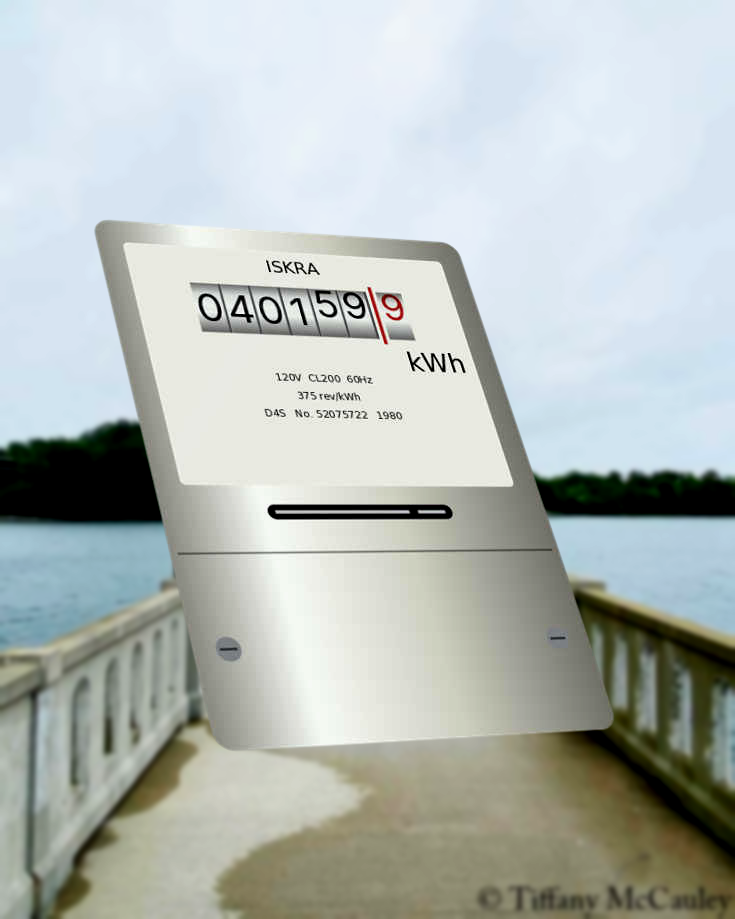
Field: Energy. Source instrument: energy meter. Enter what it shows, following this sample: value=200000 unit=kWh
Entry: value=40159.9 unit=kWh
